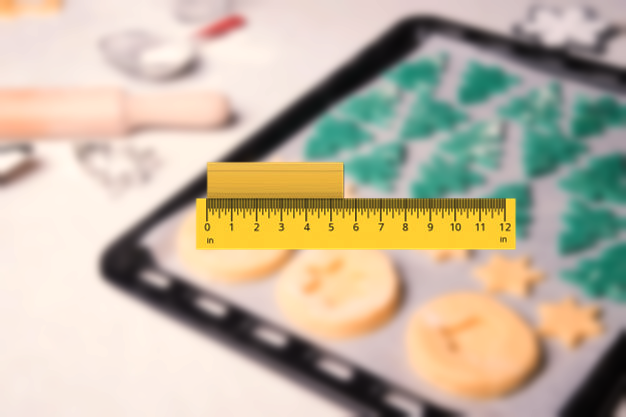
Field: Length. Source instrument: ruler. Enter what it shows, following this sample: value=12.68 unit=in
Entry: value=5.5 unit=in
